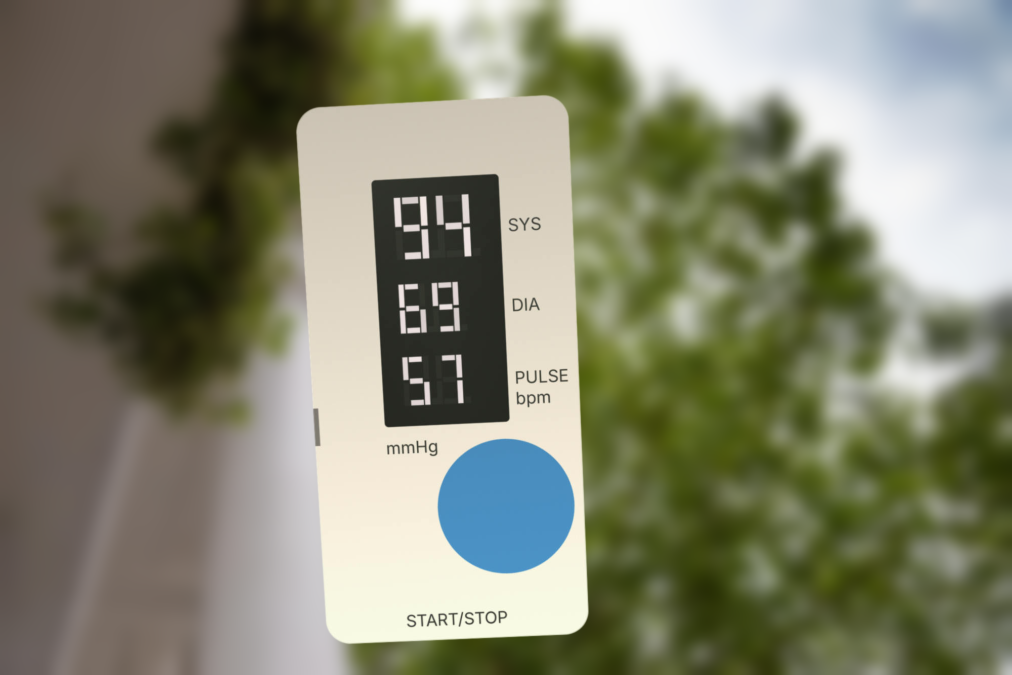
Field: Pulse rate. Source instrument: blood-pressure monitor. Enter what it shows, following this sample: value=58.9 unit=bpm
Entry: value=57 unit=bpm
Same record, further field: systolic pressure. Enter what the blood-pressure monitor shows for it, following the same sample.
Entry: value=94 unit=mmHg
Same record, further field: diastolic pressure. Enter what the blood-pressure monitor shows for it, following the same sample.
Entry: value=69 unit=mmHg
